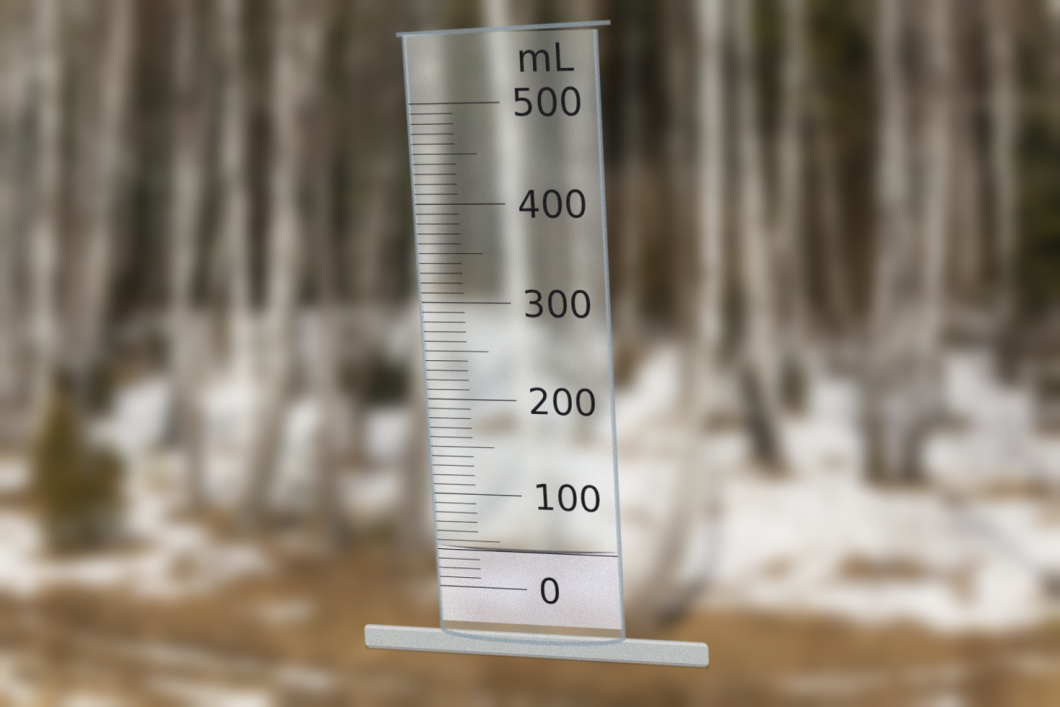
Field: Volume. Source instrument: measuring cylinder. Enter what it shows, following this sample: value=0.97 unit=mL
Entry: value=40 unit=mL
